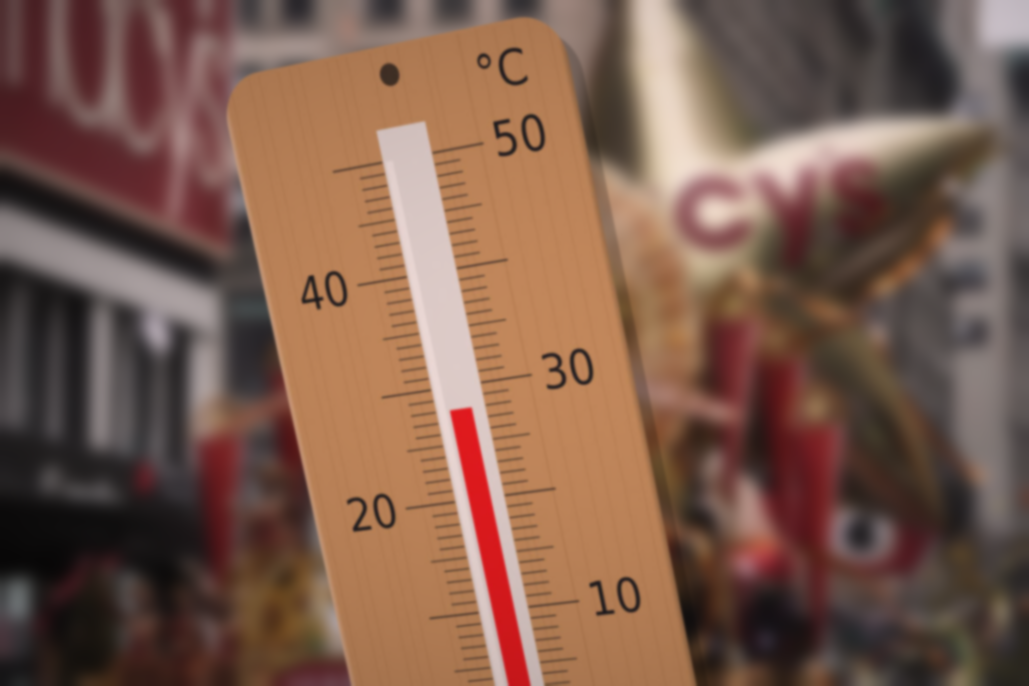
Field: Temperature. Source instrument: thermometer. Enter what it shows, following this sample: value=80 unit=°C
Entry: value=28 unit=°C
